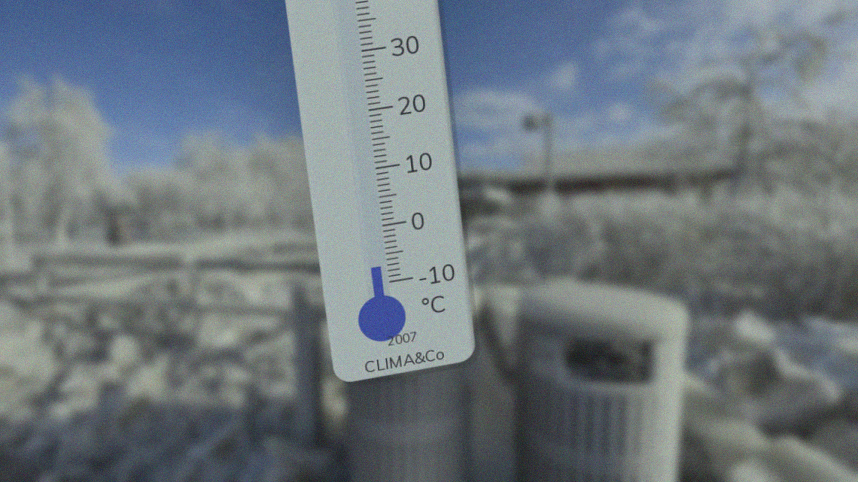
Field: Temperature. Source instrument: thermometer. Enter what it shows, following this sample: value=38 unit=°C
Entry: value=-7 unit=°C
